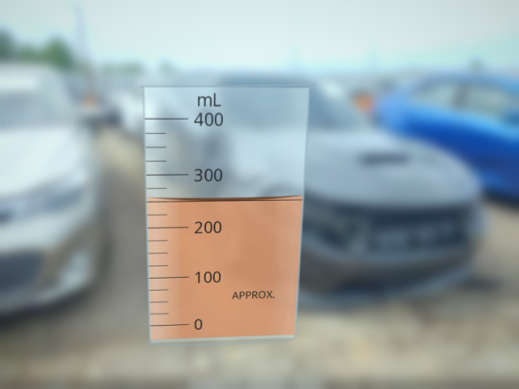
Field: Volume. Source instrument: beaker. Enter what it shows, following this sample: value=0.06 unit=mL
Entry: value=250 unit=mL
